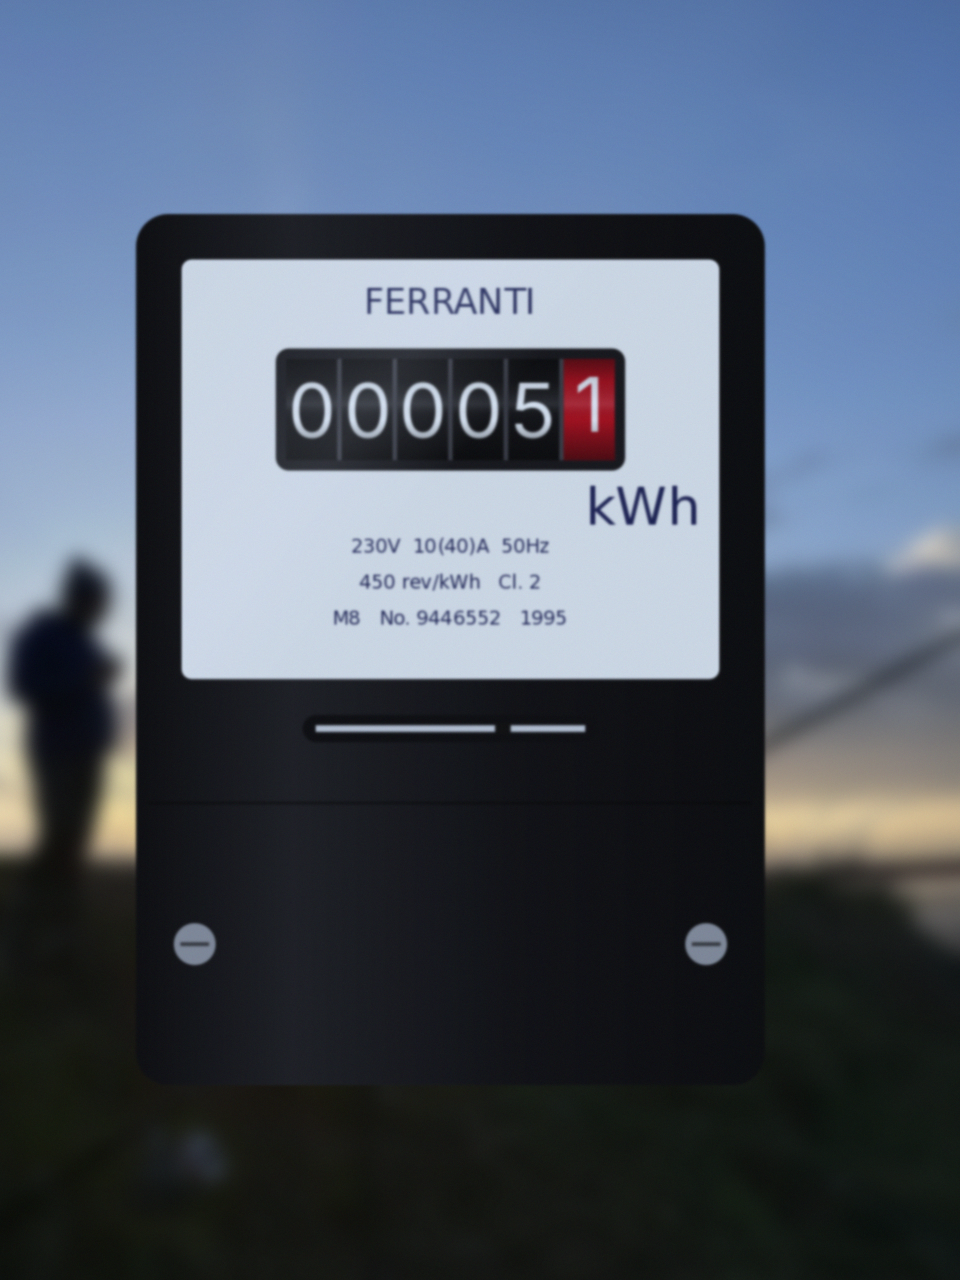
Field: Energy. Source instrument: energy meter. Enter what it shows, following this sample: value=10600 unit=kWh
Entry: value=5.1 unit=kWh
